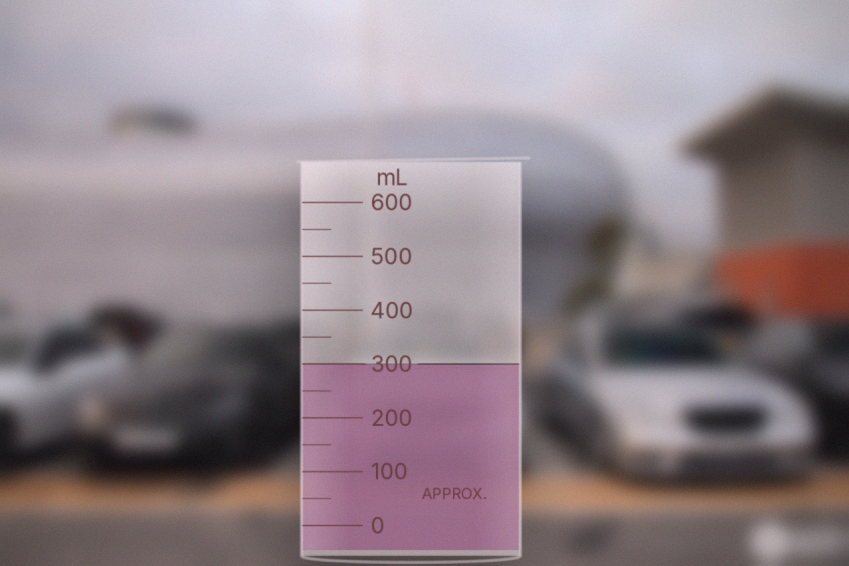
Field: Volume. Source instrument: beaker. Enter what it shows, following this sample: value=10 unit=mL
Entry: value=300 unit=mL
